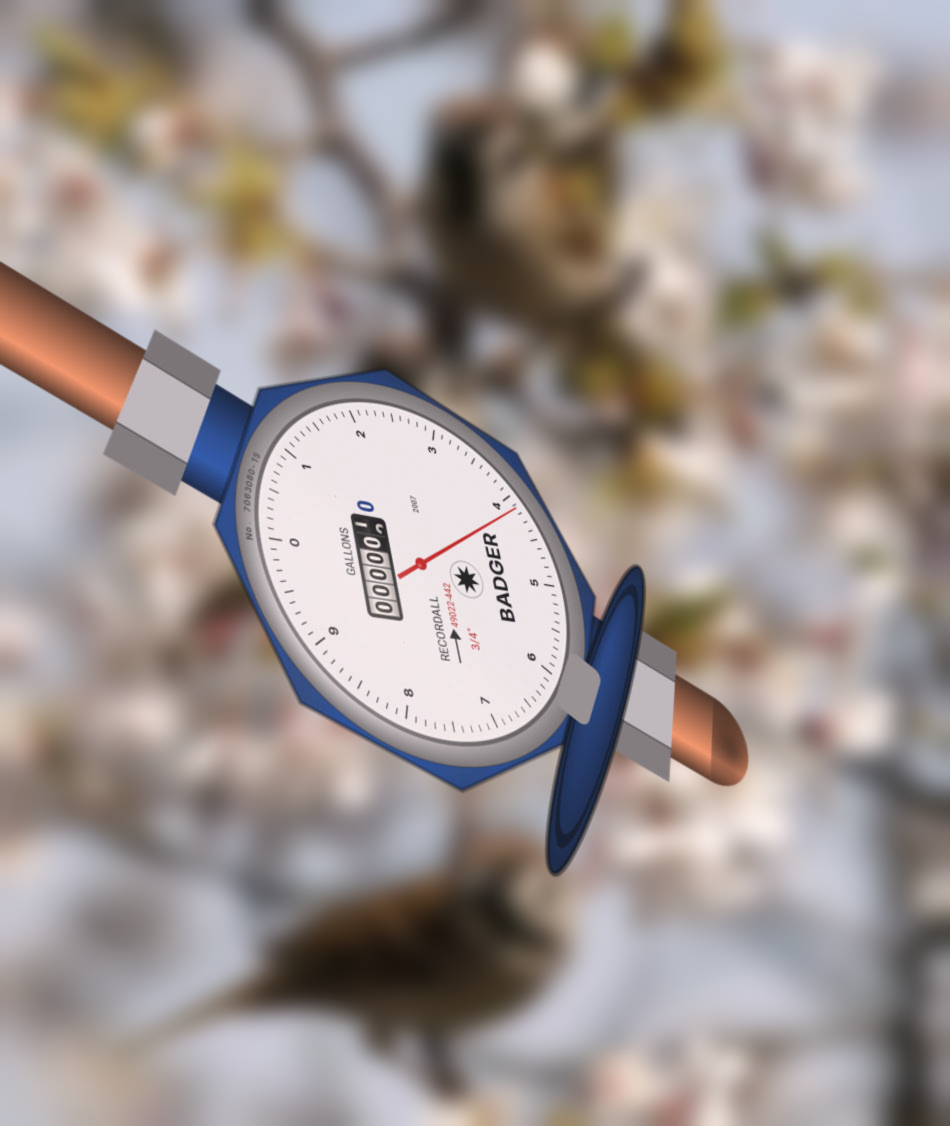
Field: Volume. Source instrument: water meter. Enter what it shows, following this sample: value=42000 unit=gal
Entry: value=14.1 unit=gal
